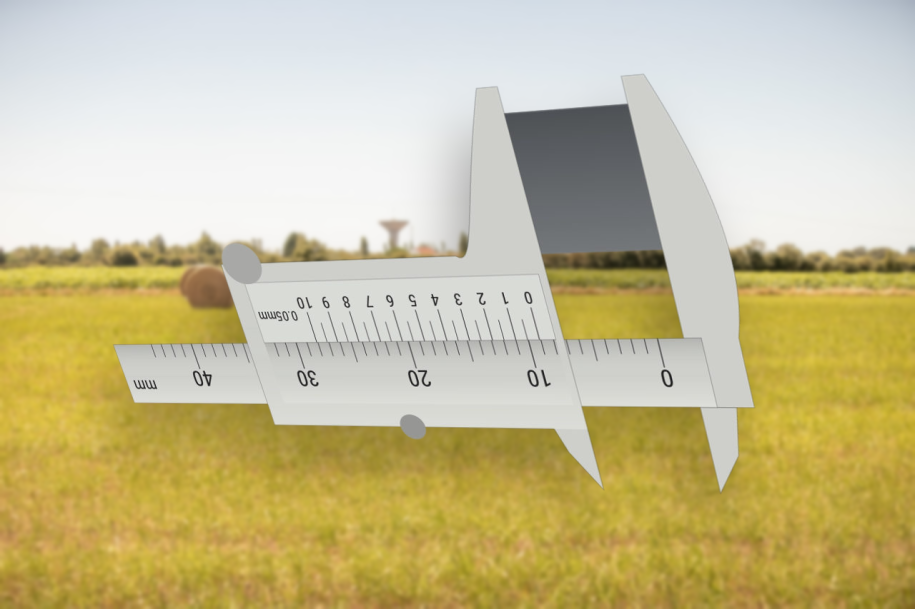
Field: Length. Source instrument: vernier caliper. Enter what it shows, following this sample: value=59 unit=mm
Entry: value=9.1 unit=mm
